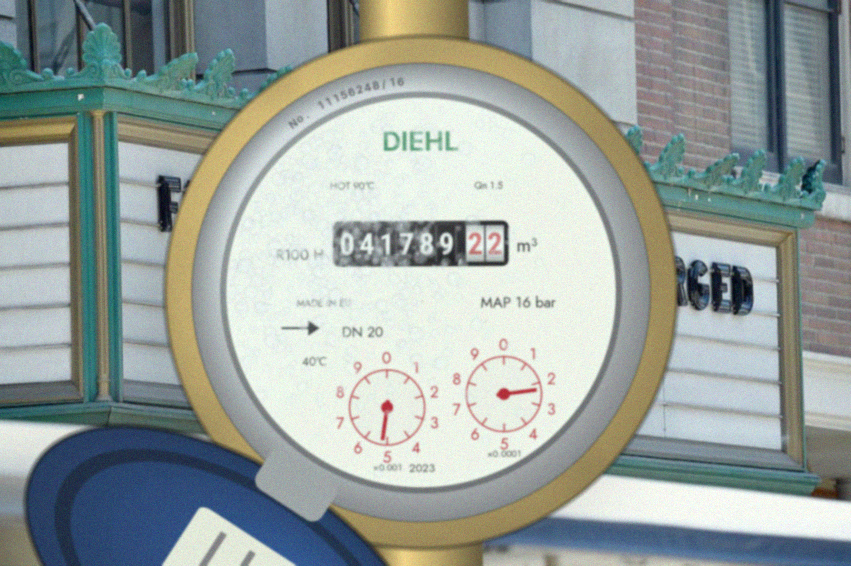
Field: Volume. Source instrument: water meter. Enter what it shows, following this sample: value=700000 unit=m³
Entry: value=41789.2252 unit=m³
